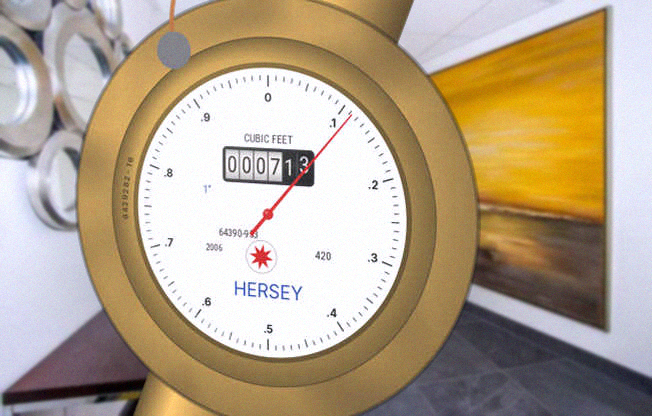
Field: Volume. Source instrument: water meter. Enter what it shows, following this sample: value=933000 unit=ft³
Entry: value=713.11 unit=ft³
